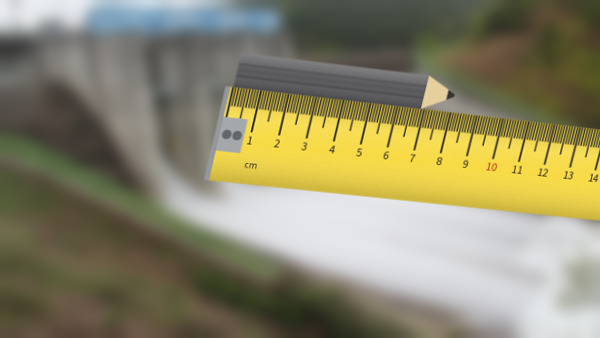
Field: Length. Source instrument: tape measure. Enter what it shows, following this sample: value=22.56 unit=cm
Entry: value=8 unit=cm
